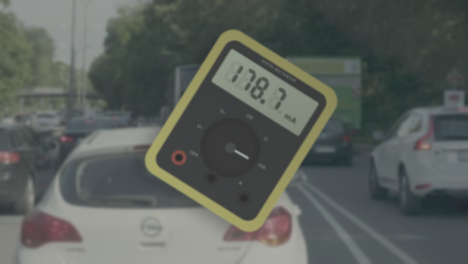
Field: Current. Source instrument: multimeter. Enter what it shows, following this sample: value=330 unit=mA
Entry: value=178.7 unit=mA
